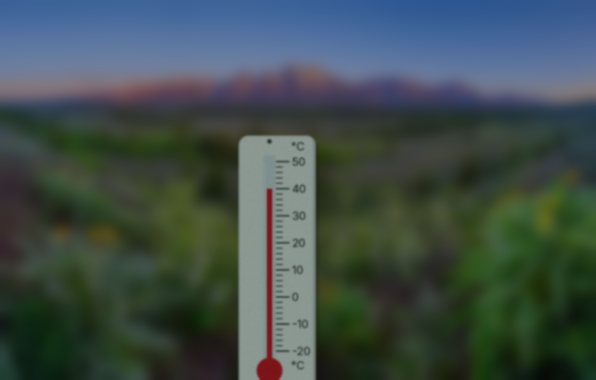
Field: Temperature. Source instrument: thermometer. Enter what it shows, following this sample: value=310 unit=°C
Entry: value=40 unit=°C
